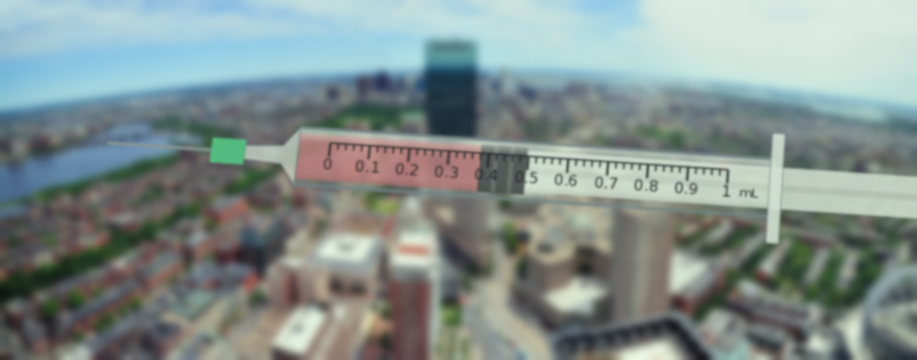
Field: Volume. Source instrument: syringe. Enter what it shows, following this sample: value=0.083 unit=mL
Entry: value=0.38 unit=mL
